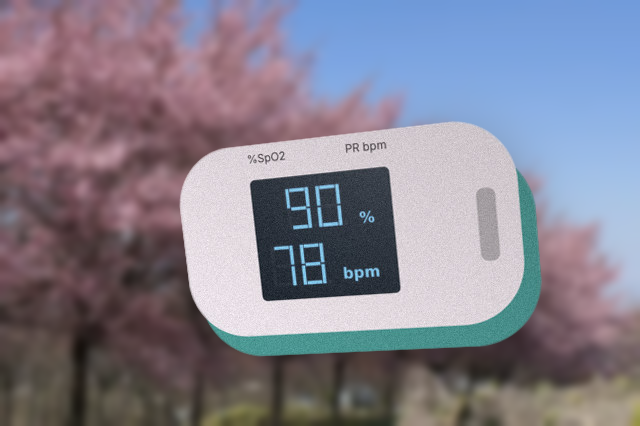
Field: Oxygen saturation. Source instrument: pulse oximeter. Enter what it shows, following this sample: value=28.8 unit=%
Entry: value=90 unit=%
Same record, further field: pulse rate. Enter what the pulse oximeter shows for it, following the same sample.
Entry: value=78 unit=bpm
